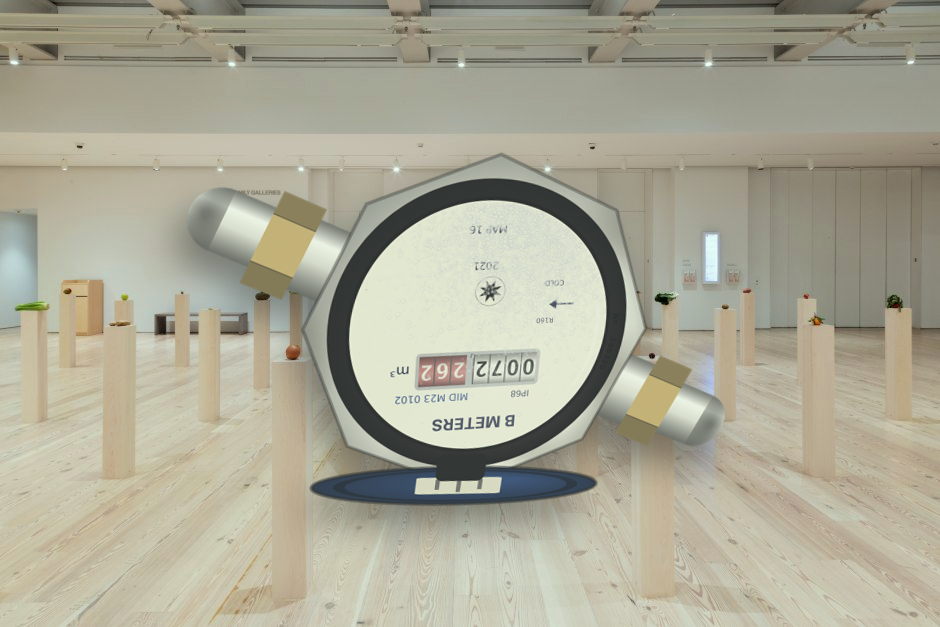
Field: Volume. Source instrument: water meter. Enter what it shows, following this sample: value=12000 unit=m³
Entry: value=72.262 unit=m³
